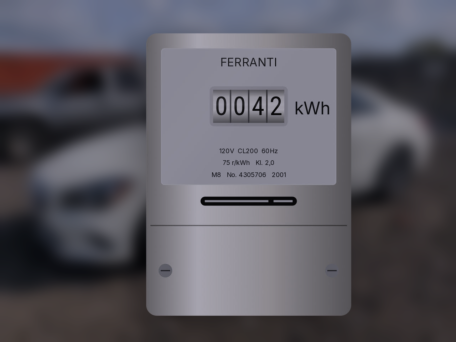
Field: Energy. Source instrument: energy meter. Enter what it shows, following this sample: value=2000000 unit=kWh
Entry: value=42 unit=kWh
